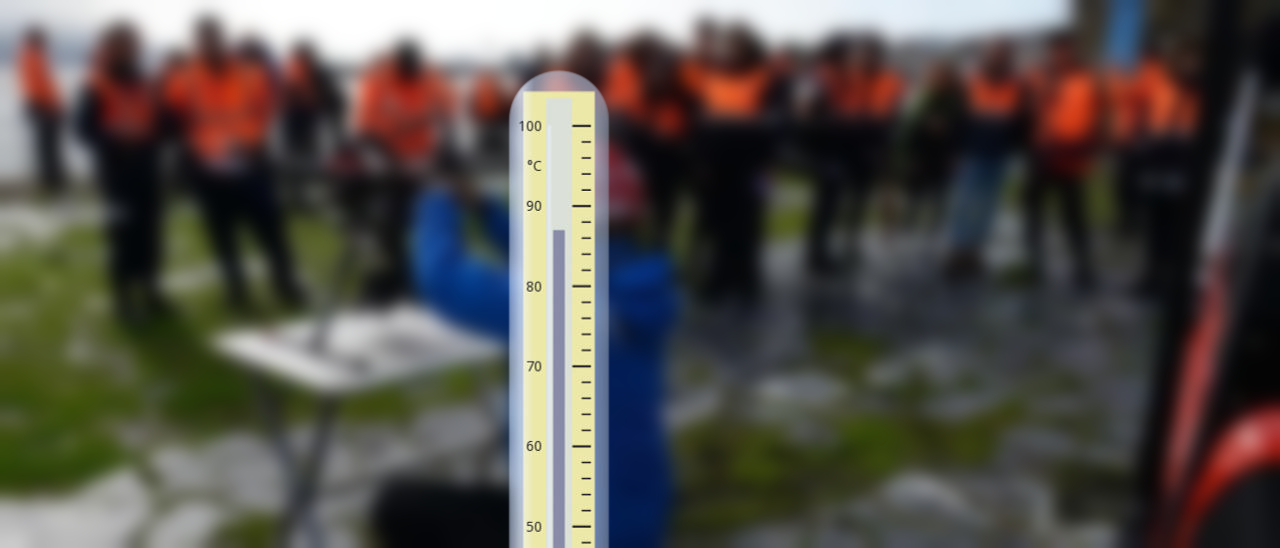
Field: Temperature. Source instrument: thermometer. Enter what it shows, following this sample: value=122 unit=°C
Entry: value=87 unit=°C
